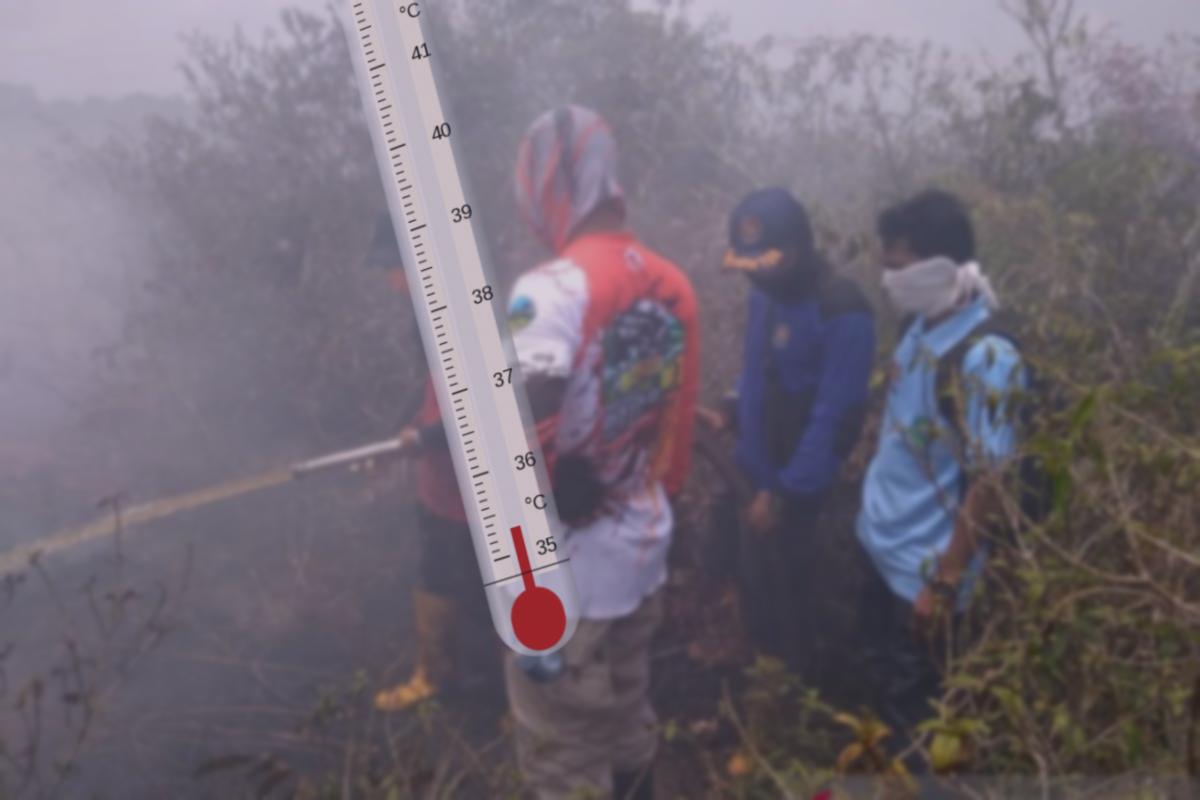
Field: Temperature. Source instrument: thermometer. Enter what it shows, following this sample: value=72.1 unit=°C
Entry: value=35.3 unit=°C
